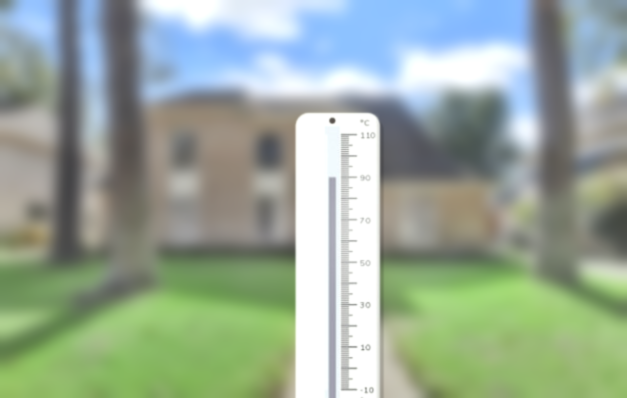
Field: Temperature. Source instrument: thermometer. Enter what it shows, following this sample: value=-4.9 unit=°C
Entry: value=90 unit=°C
